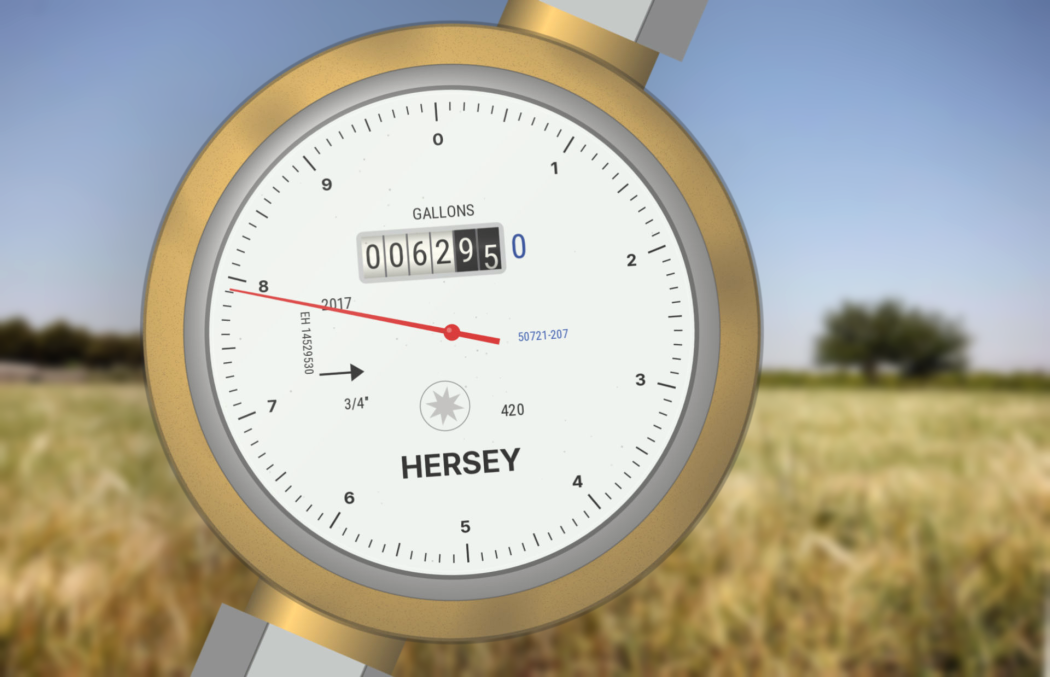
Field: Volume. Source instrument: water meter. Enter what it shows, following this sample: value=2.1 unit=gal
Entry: value=62947.9 unit=gal
